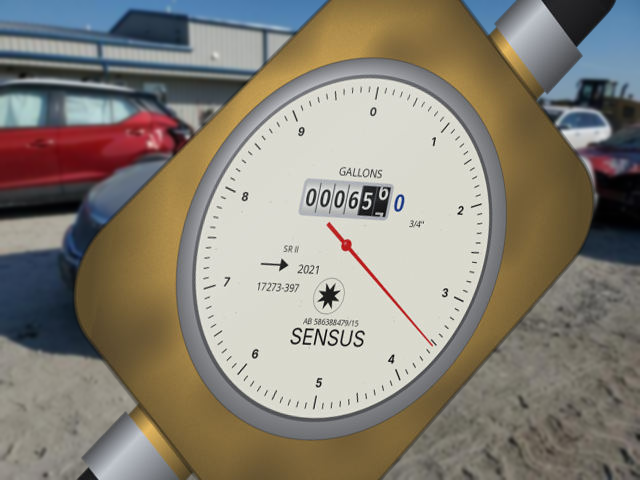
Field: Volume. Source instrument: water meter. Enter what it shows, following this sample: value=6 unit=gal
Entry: value=6563.5 unit=gal
